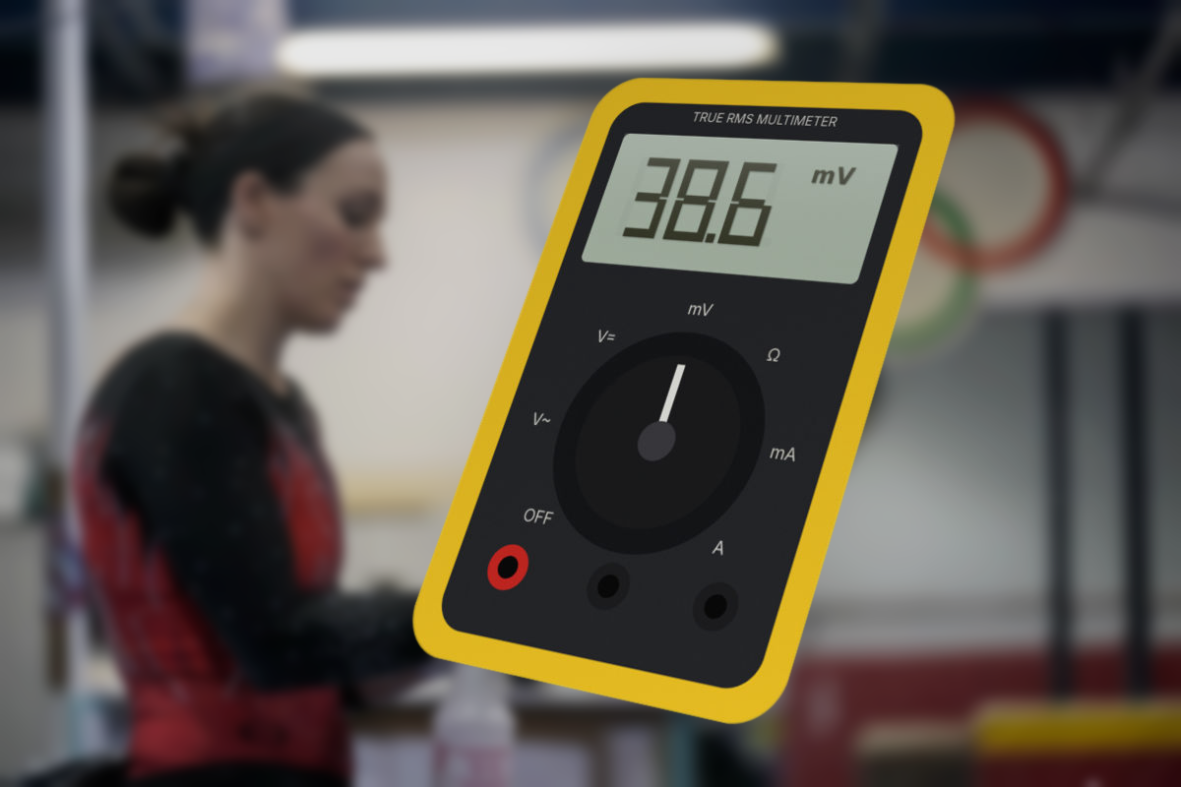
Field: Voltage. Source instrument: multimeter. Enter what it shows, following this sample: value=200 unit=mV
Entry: value=38.6 unit=mV
